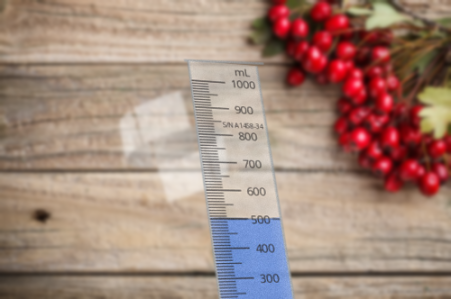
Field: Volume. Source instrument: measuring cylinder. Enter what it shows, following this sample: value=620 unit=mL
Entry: value=500 unit=mL
